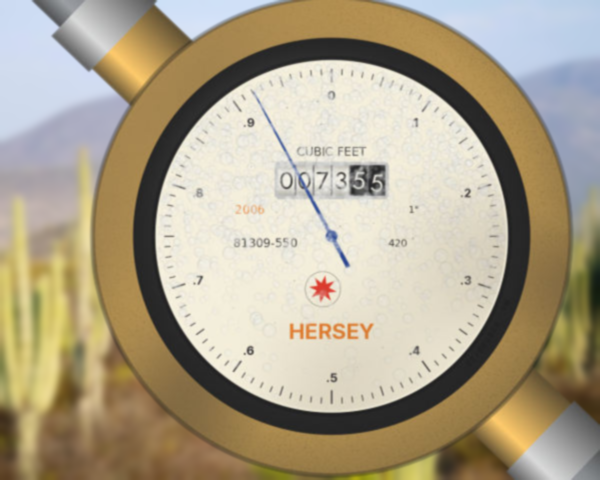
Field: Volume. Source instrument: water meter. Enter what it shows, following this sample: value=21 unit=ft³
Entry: value=7354.92 unit=ft³
